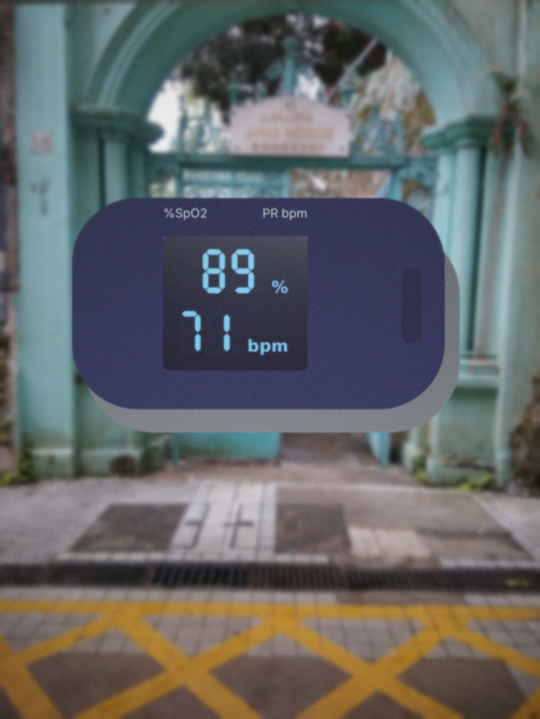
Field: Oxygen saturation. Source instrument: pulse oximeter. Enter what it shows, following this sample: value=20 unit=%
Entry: value=89 unit=%
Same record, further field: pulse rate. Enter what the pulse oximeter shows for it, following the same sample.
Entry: value=71 unit=bpm
